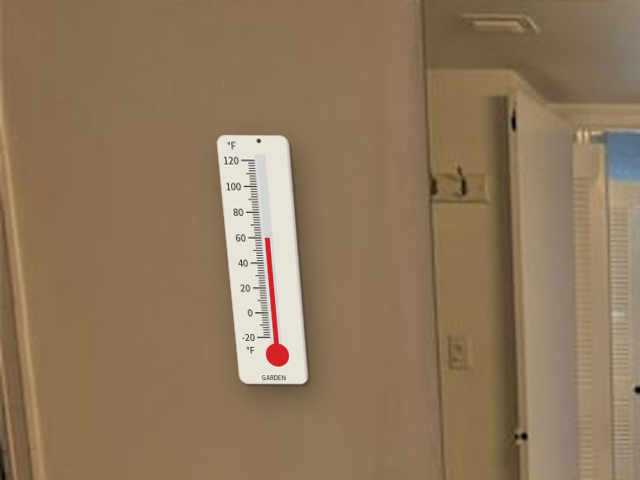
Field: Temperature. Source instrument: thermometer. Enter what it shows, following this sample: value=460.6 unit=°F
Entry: value=60 unit=°F
